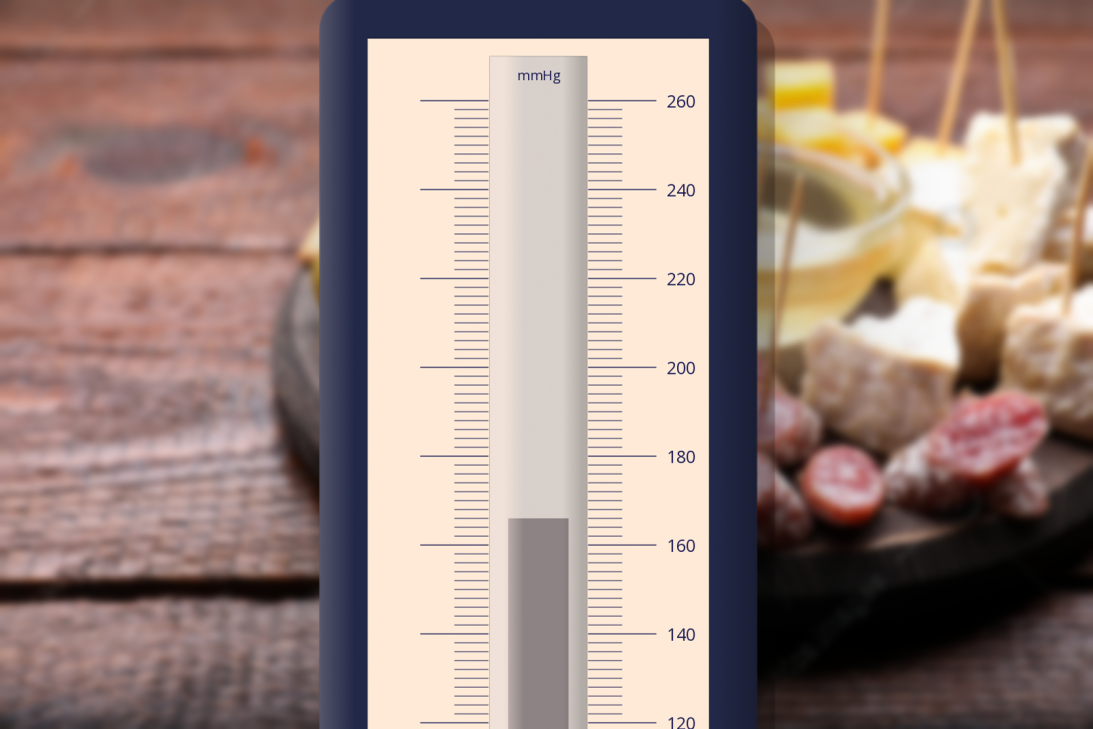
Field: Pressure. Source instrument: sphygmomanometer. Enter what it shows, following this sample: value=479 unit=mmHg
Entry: value=166 unit=mmHg
